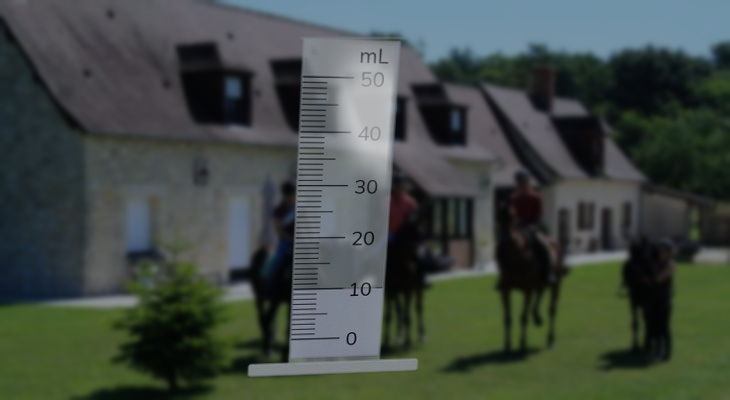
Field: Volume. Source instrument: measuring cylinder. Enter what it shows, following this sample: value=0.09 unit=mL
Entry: value=10 unit=mL
